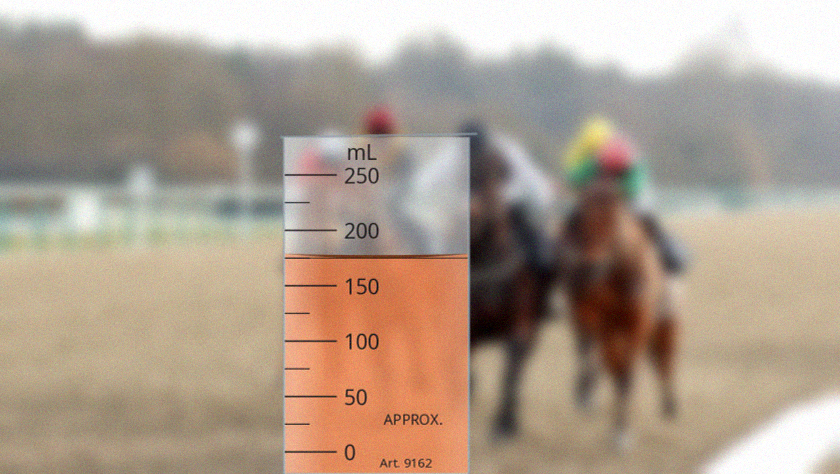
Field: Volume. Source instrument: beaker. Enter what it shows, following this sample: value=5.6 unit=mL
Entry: value=175 unit=mL
